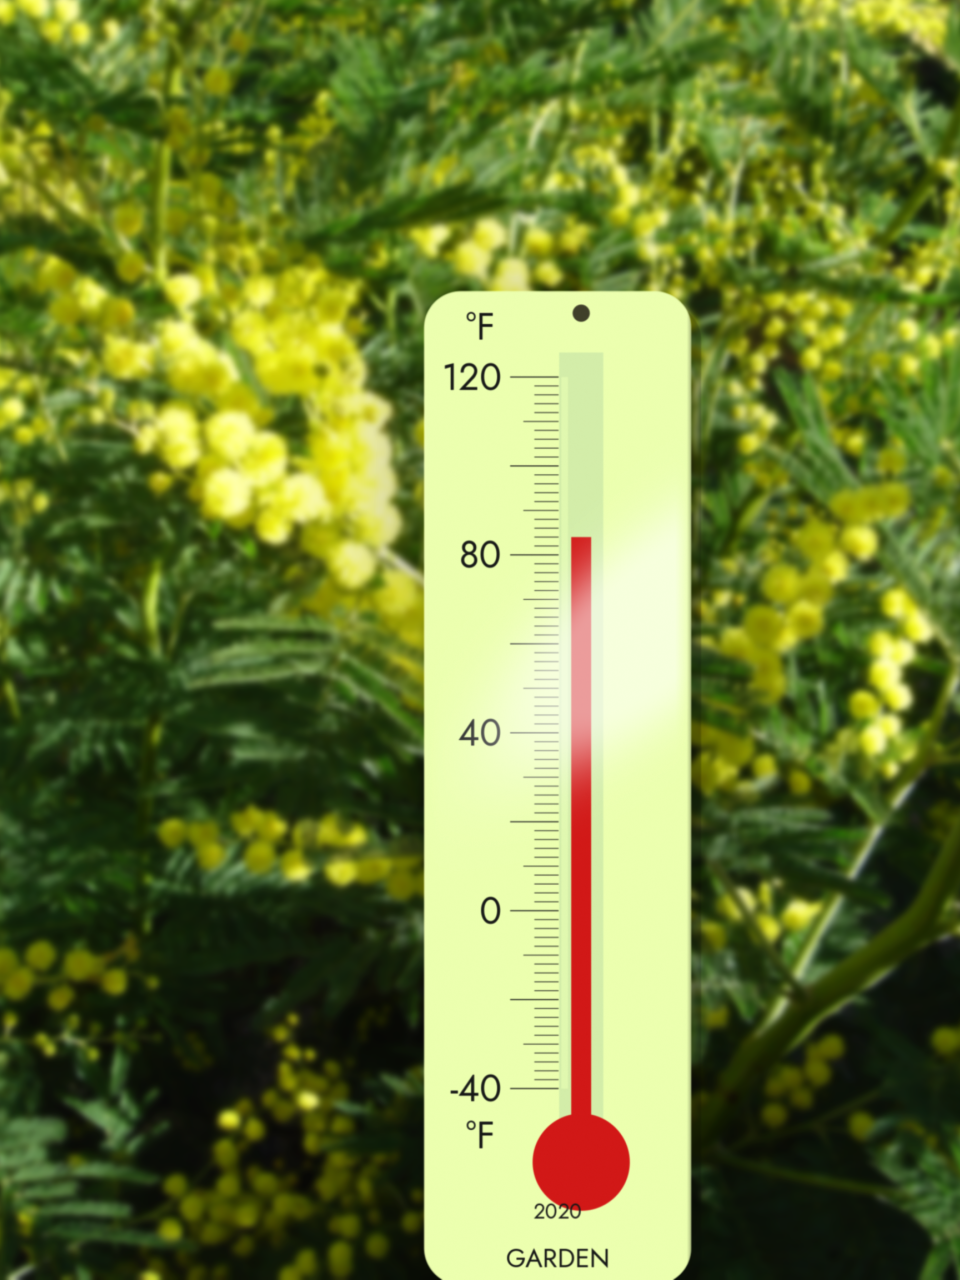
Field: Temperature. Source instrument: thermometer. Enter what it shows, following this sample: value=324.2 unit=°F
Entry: value=84 unit=°F
